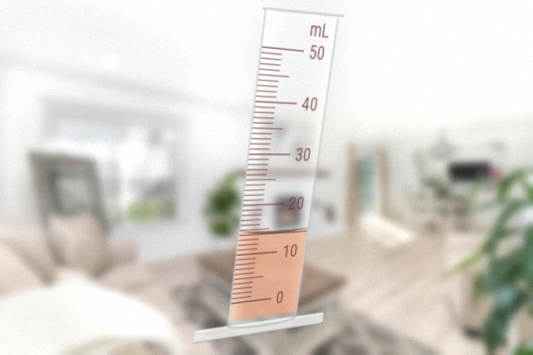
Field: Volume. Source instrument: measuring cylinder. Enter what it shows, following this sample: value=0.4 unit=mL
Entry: value=14 unit=mL
